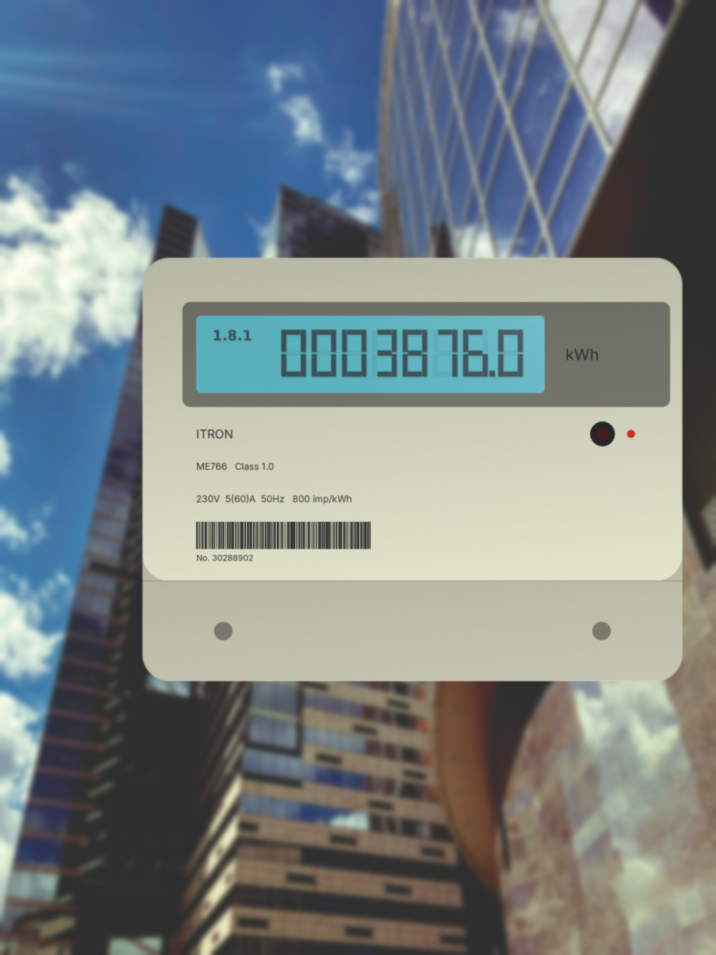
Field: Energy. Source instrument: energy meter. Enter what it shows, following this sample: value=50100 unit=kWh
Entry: value=3876.0 unit=kWh
